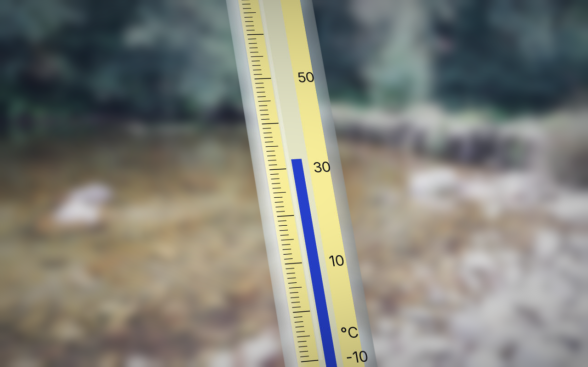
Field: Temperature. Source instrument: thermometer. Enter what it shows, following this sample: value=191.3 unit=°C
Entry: value=32 unit=°C
